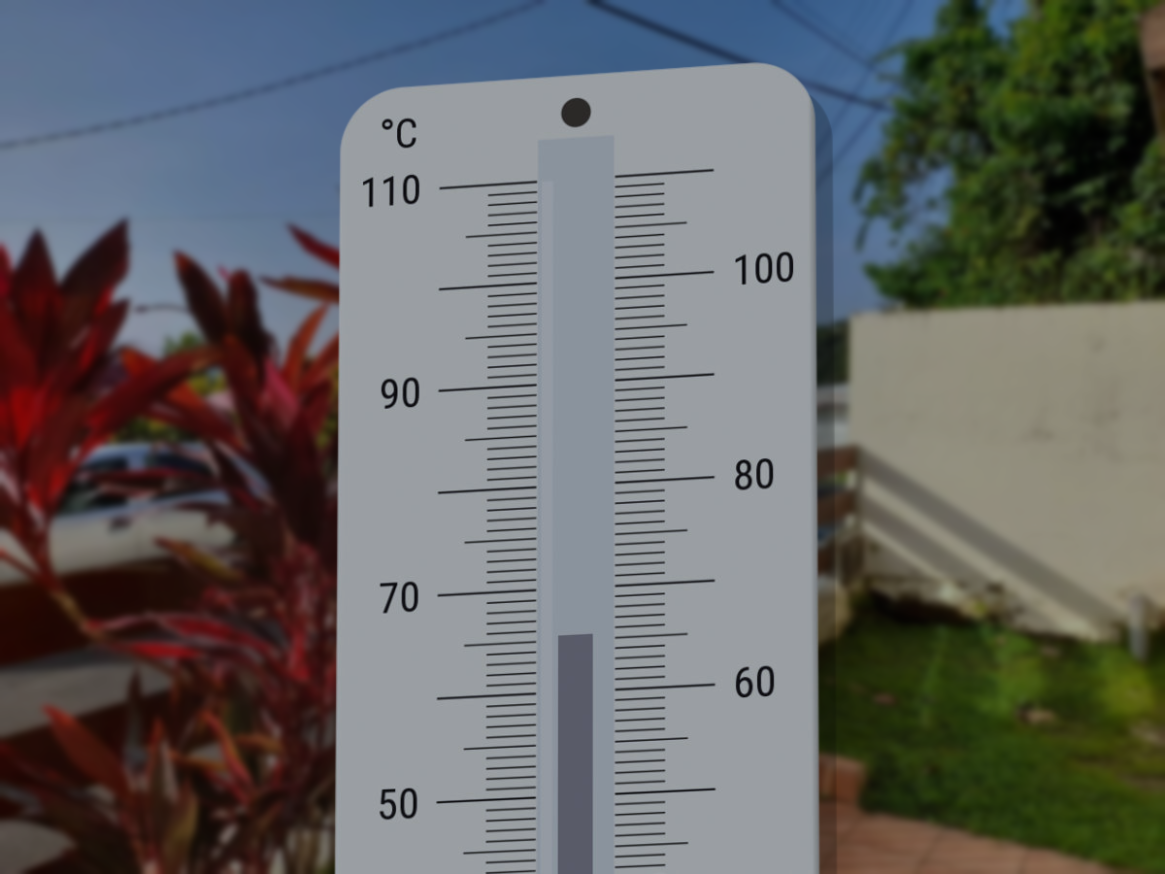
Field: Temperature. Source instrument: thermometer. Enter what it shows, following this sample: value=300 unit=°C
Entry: value=65.5 unit=°C
